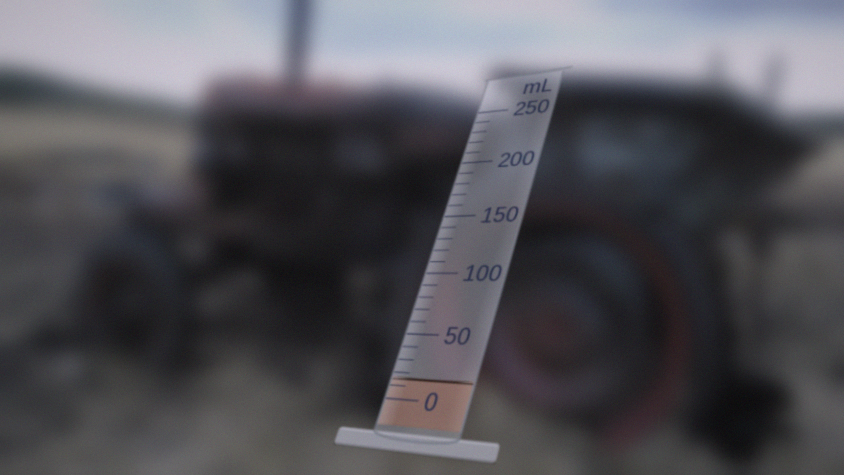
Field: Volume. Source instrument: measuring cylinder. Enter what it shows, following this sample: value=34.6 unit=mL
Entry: value=15 unit=mL
